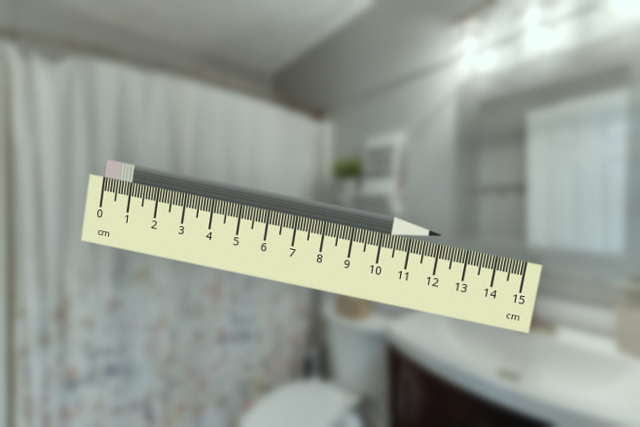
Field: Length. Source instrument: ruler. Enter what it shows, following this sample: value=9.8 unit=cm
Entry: value=12 unit=cm
